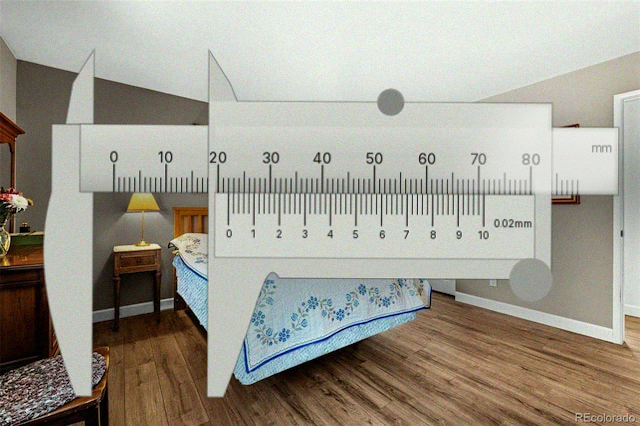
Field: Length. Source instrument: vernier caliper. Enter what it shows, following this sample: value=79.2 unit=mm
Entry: value=22.0 unit=mm
